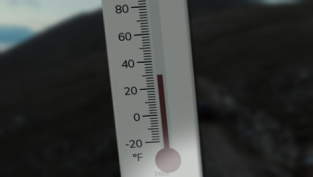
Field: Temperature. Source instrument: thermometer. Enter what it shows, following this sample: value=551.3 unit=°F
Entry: value=30 unit=°F
